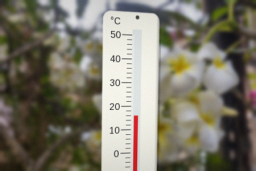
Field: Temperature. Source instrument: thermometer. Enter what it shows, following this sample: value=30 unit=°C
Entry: value=16 unit=°C
